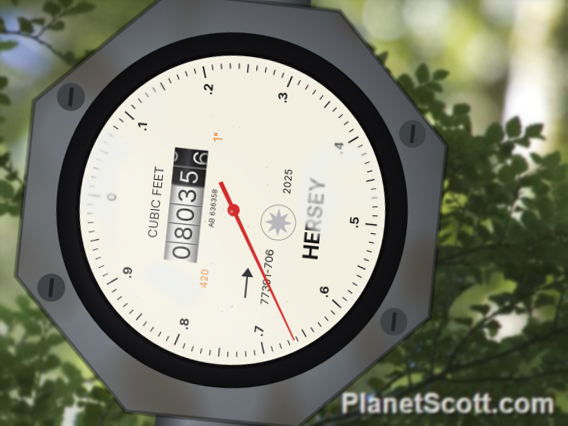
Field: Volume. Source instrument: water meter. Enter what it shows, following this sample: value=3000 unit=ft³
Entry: value=80355.66 unit=ft³
